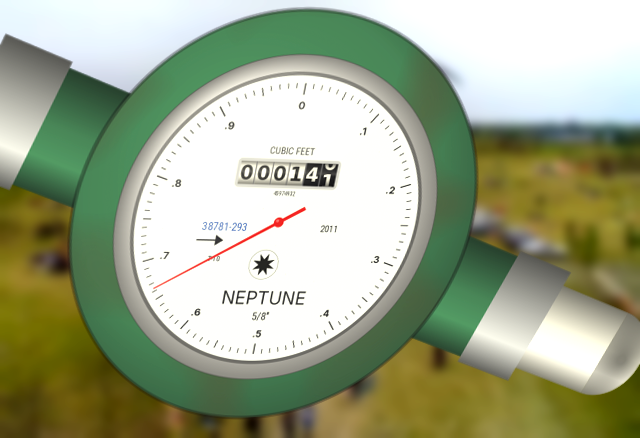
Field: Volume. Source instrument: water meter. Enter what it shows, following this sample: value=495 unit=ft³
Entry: value=140.66 unit=ft³
